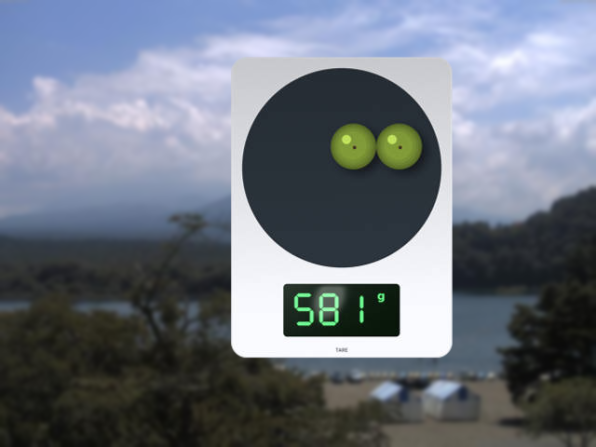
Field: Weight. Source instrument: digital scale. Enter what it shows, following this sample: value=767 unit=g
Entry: value=581 unit=g
